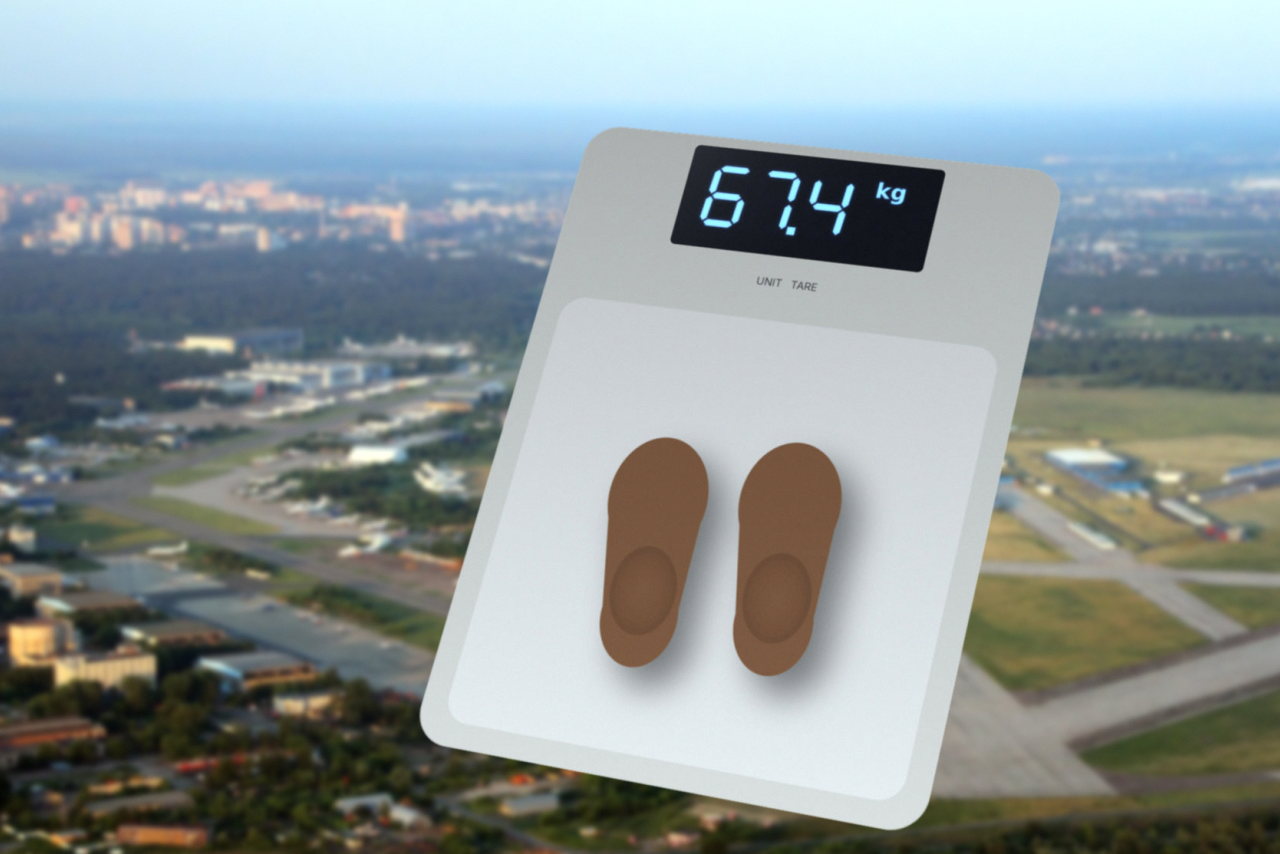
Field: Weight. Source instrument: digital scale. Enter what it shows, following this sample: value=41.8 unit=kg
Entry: value=67.4 unit=kg
